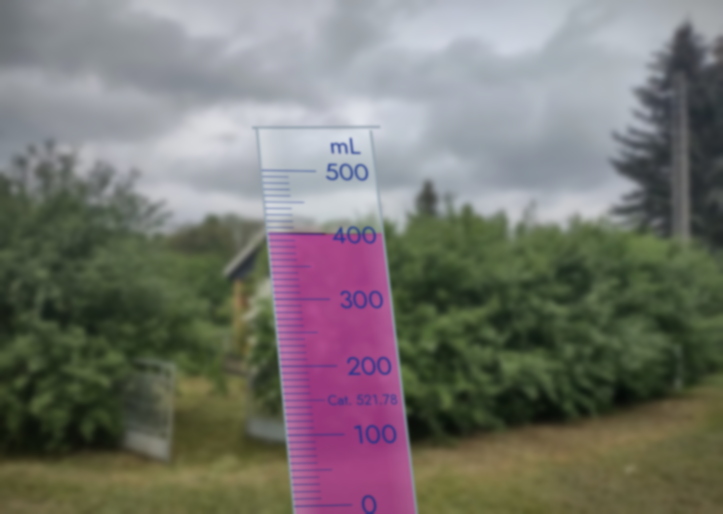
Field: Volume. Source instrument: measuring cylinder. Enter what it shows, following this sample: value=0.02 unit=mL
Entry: value=400 unit=mL
